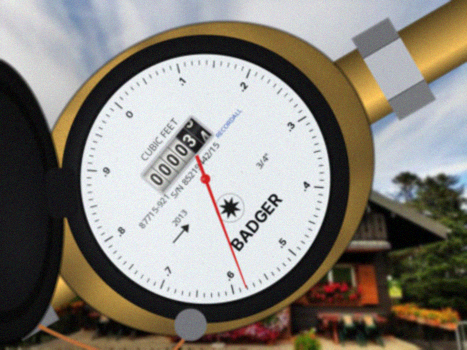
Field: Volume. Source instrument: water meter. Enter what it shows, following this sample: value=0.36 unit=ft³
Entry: value=33.58 unit=ft³
